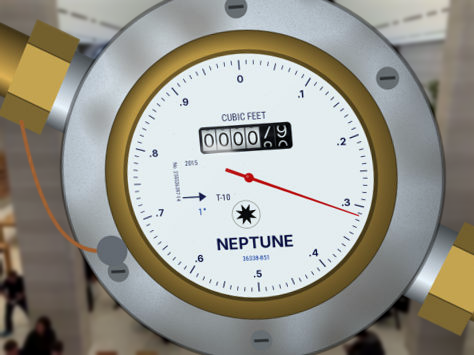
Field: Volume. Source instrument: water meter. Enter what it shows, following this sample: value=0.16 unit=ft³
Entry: value=79.31 unit=ft³
